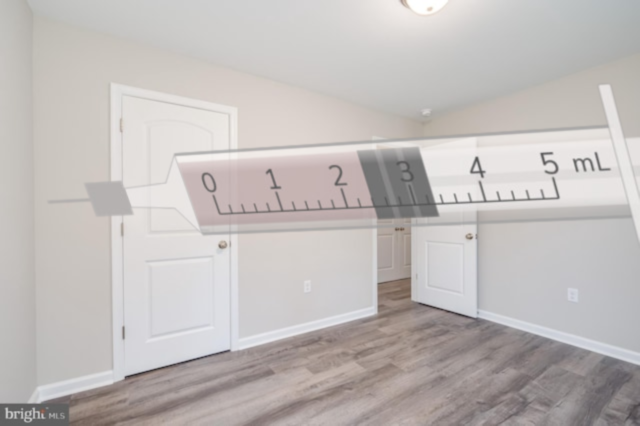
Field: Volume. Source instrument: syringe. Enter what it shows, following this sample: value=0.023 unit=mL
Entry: value=2.4 unit=mL
